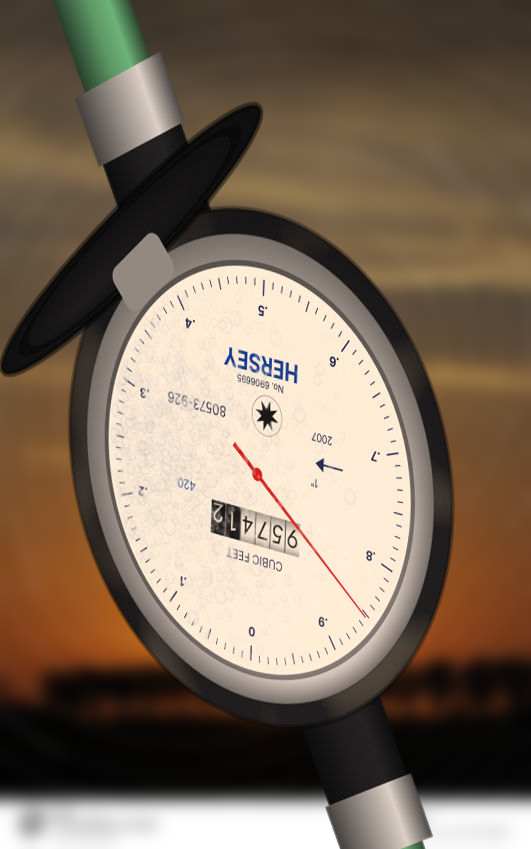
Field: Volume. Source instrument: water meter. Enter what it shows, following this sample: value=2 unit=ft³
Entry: value=957411.85 unit=ft³
